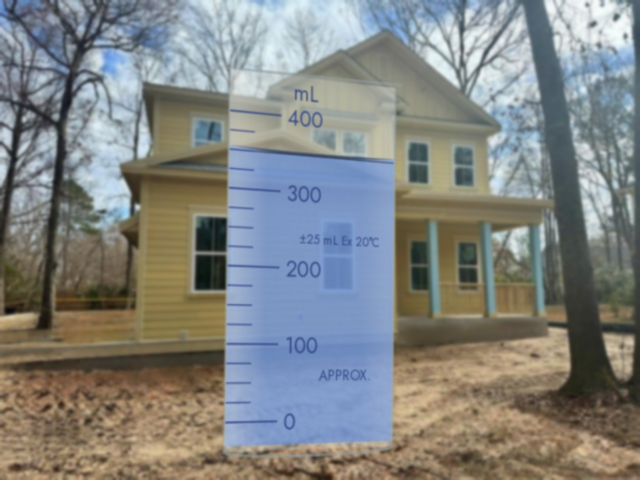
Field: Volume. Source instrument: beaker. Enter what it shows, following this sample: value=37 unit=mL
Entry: value=350 unit=mL
